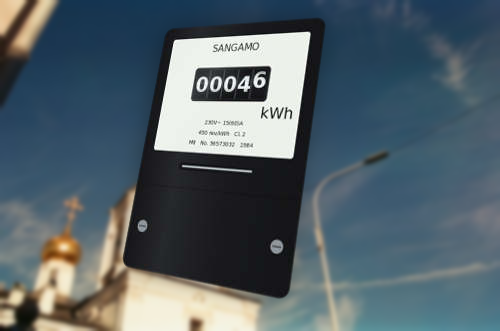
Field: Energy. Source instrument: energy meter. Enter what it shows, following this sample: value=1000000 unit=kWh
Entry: value=46 unit=kWh
